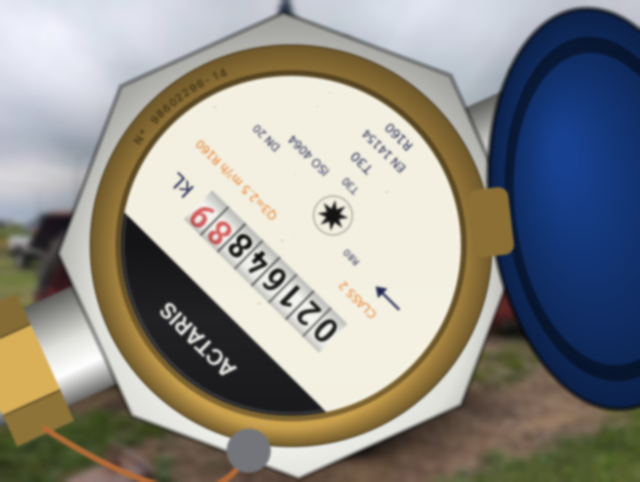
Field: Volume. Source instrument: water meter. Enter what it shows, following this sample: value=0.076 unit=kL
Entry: value=21648.89 unit=kL
